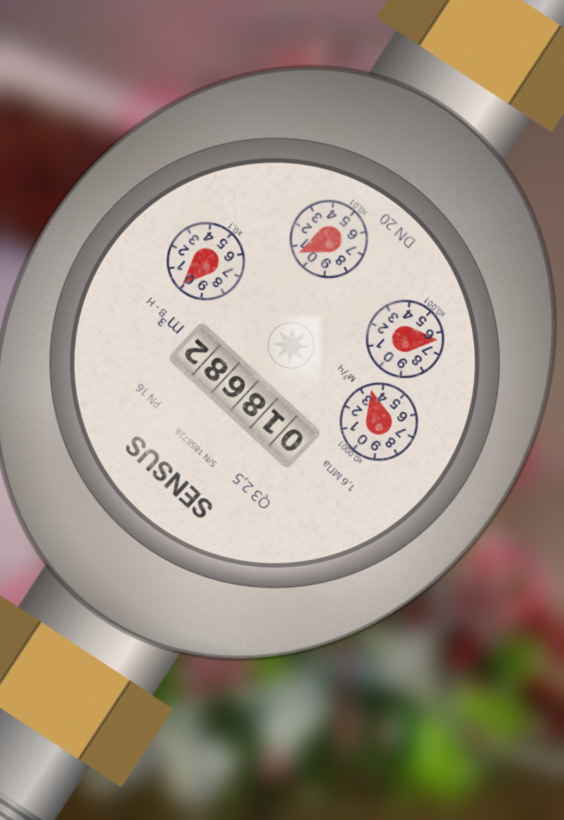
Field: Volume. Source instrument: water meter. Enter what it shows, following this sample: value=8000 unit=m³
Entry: value=18682.0063 unit=m³
